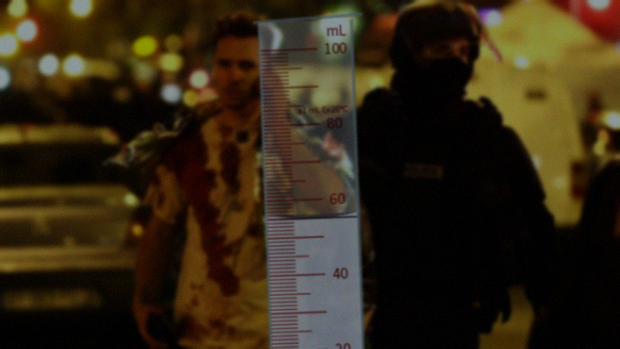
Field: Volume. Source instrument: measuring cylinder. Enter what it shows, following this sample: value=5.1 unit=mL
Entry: value=55 unit=mL
